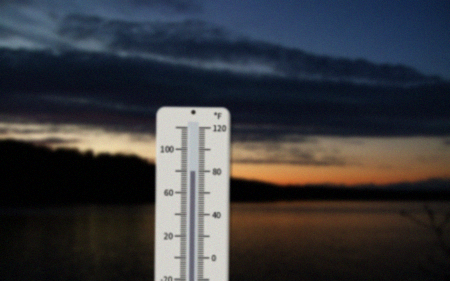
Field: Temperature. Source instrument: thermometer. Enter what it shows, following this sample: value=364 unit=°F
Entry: value=80 unit=°F
